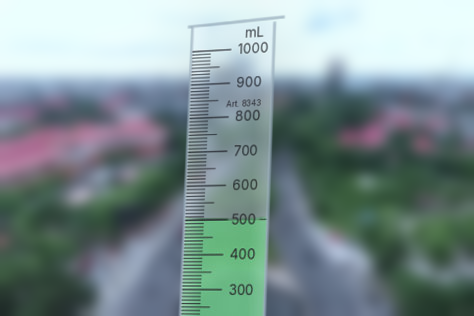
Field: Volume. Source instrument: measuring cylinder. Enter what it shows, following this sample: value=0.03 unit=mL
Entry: value=500 unit=mL
